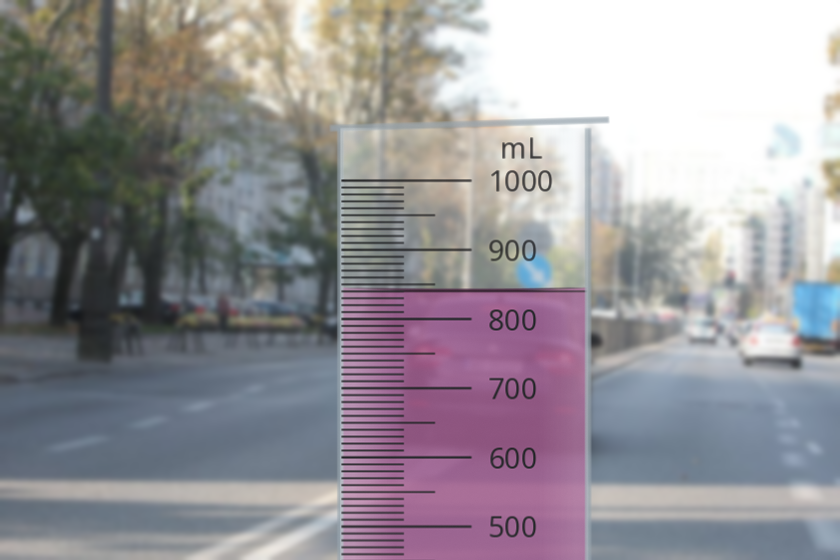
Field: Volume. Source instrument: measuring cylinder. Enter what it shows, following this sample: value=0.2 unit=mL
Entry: value=840 unit=mL
